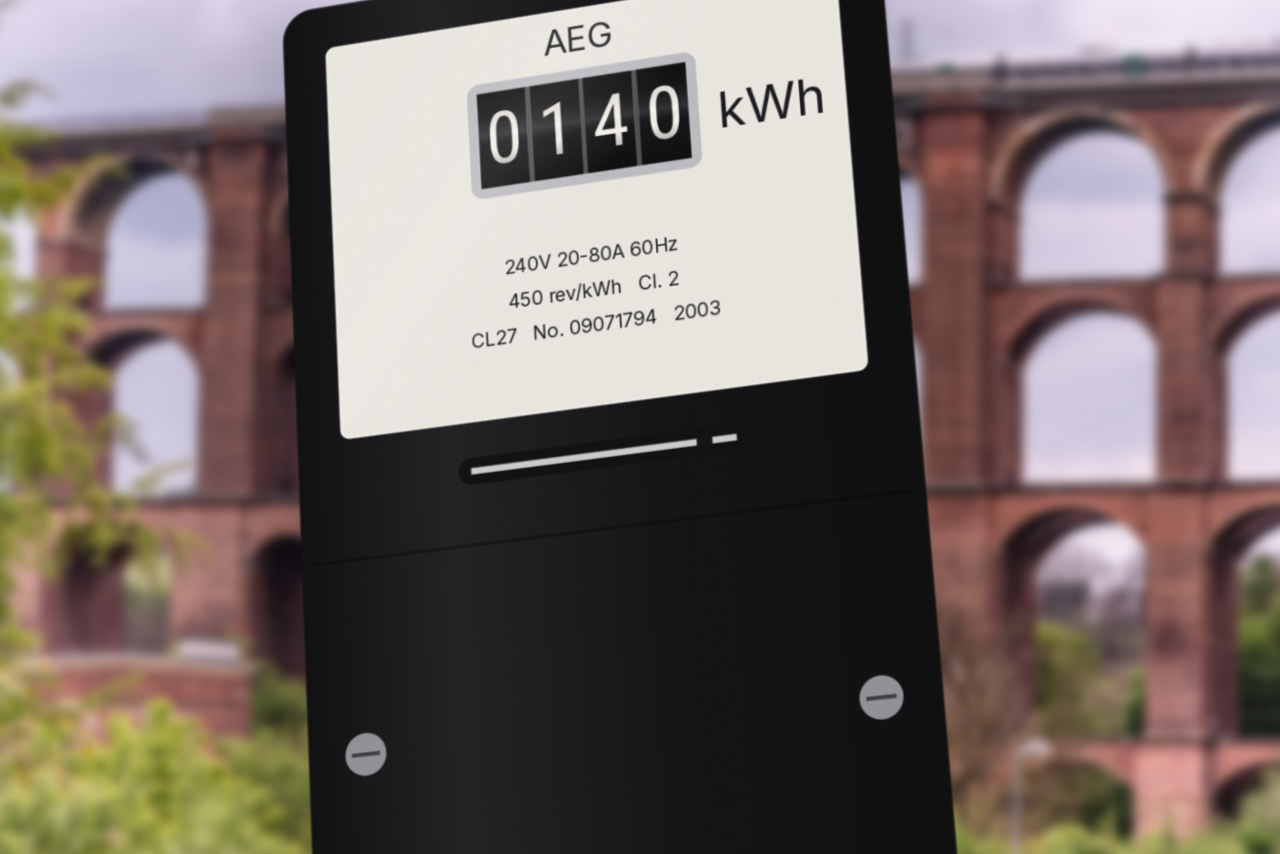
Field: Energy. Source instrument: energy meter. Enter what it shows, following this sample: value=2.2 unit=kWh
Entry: value=140 unit=kWh
